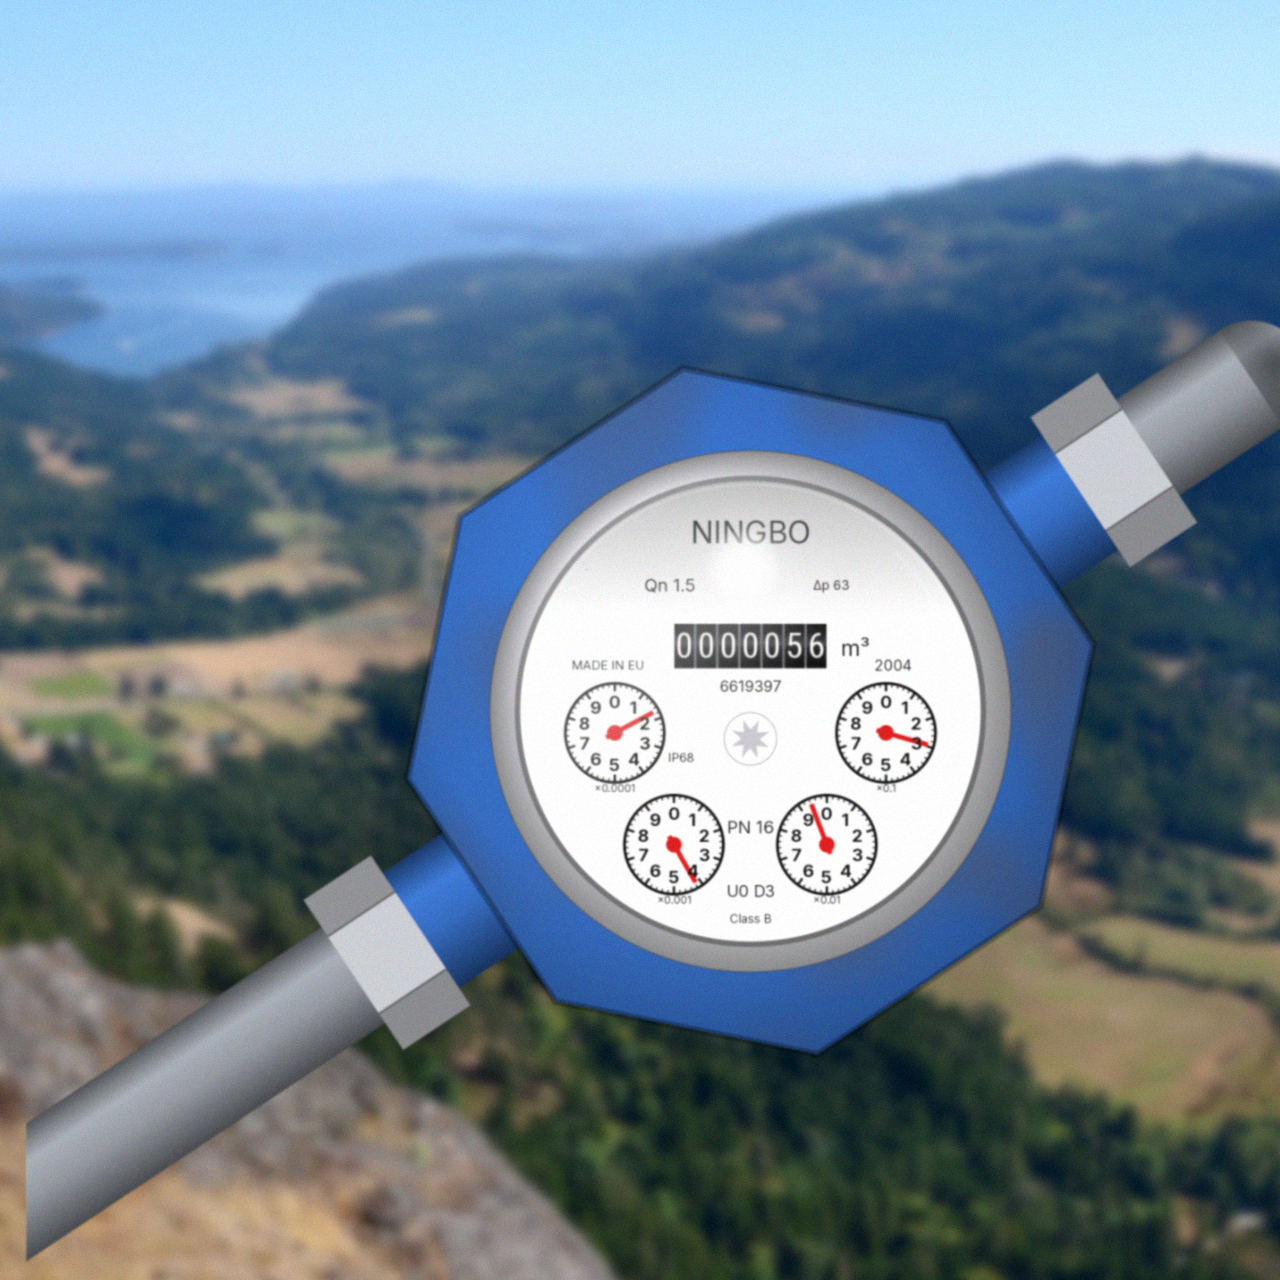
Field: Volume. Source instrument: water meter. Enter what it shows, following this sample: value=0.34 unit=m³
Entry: value=56.2941 unit=m³
